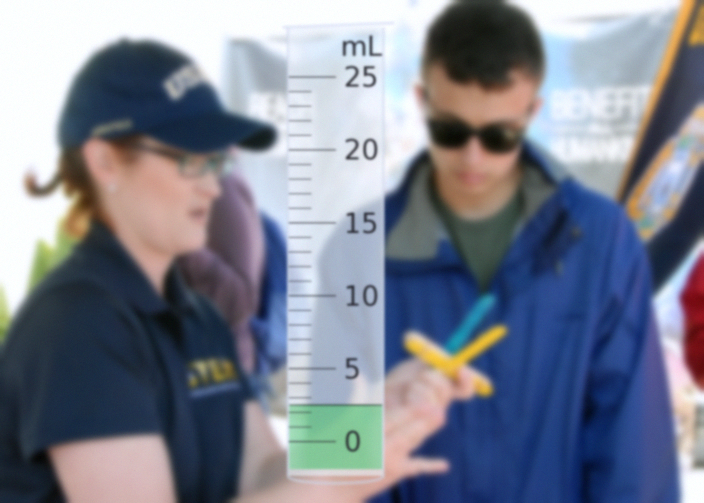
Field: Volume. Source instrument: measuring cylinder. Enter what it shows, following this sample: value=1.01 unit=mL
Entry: value=2.5 unit=mL
